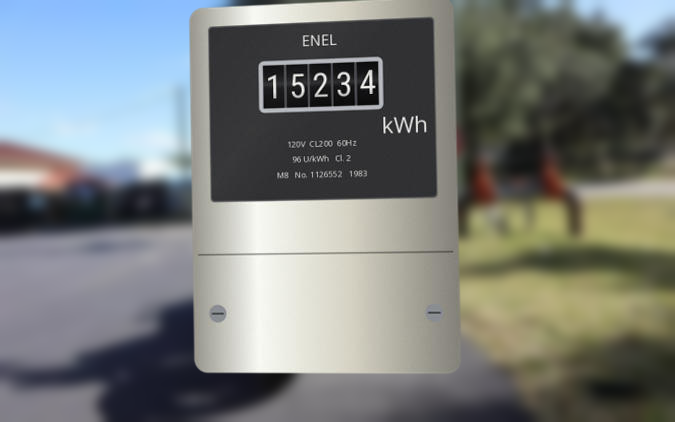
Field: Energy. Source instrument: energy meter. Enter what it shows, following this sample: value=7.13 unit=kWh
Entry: value=15234 unit=kWh
